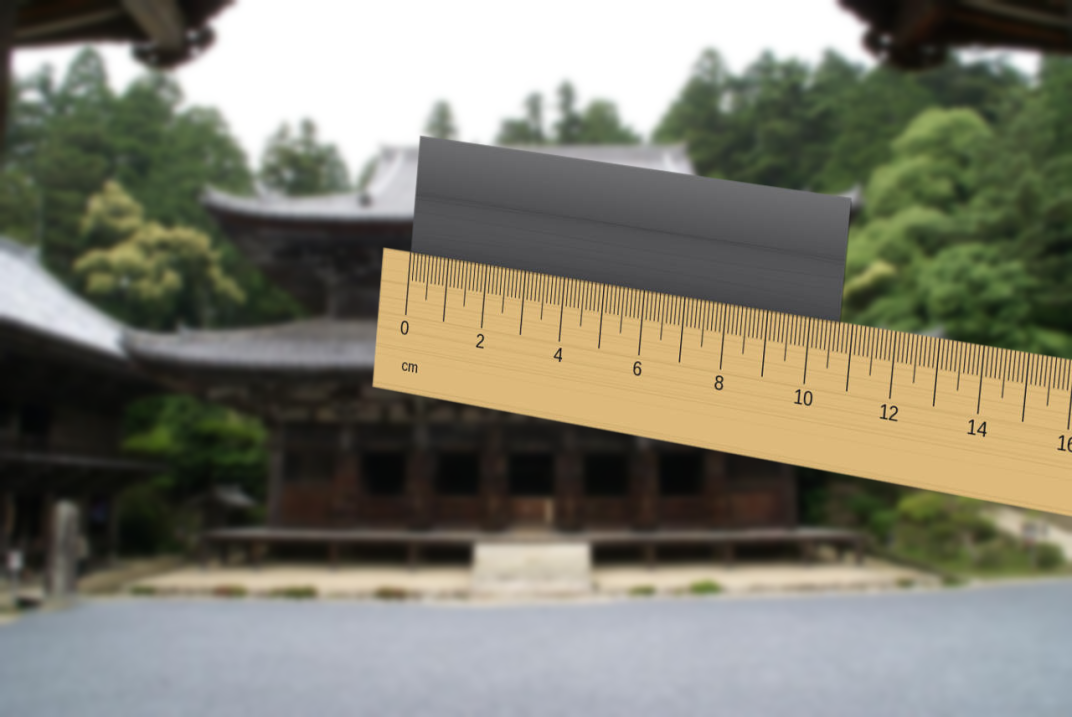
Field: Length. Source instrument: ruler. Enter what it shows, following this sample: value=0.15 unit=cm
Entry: value=10.7 unit=cm
